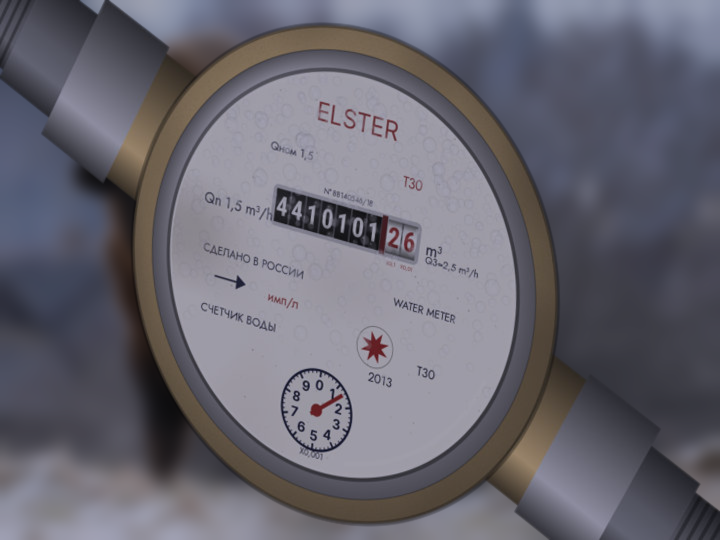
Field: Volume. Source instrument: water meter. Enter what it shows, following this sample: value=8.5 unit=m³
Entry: value=4410101.261 unit=m³
